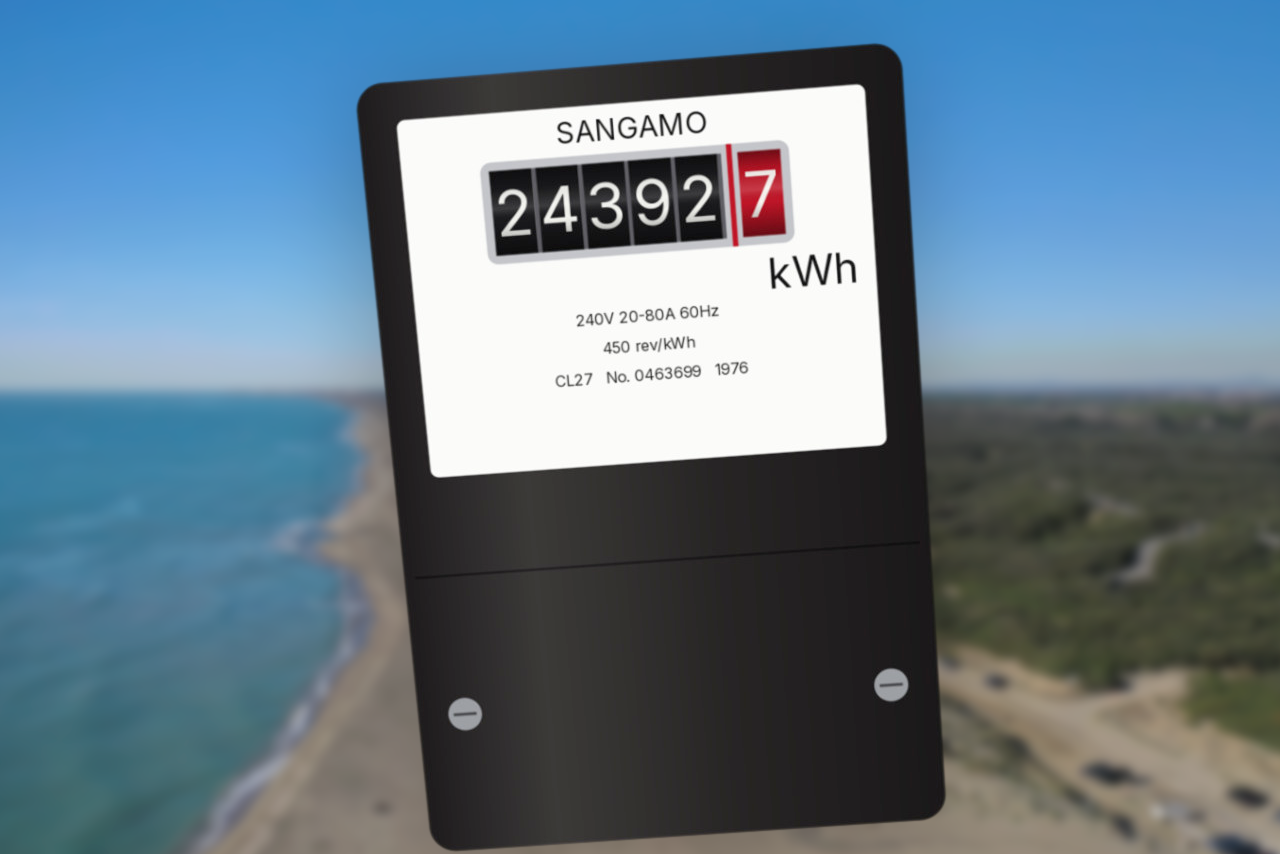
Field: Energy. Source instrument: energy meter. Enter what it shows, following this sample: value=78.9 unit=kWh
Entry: value=24392.7 unit=kWh
